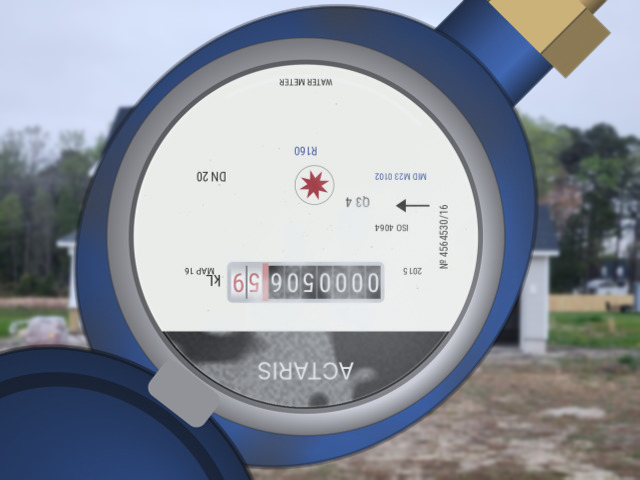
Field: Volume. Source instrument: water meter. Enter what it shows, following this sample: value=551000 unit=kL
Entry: value=506.59 unit=kL
